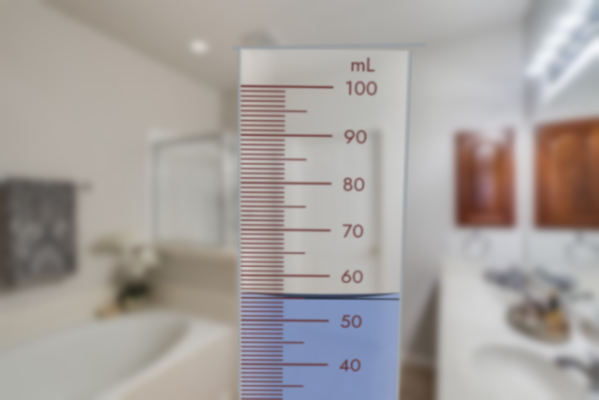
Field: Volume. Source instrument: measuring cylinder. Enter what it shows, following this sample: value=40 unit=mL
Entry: value=55 unit=mL
